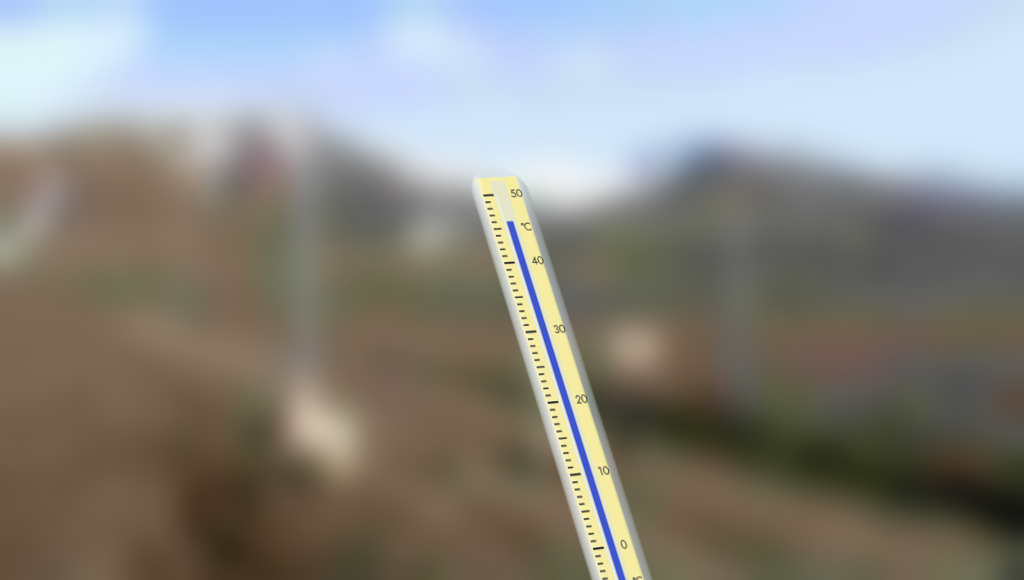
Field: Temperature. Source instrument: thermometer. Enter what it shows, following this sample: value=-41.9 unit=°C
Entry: value=46 unit=°C
